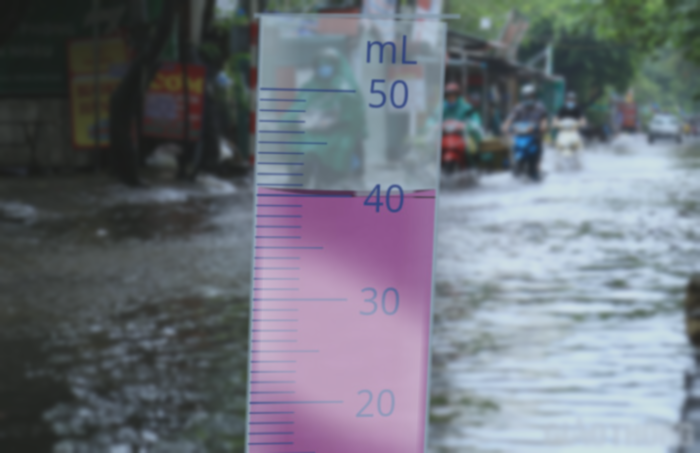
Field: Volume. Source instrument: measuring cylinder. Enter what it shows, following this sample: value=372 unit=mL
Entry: value=40 unit=mL
